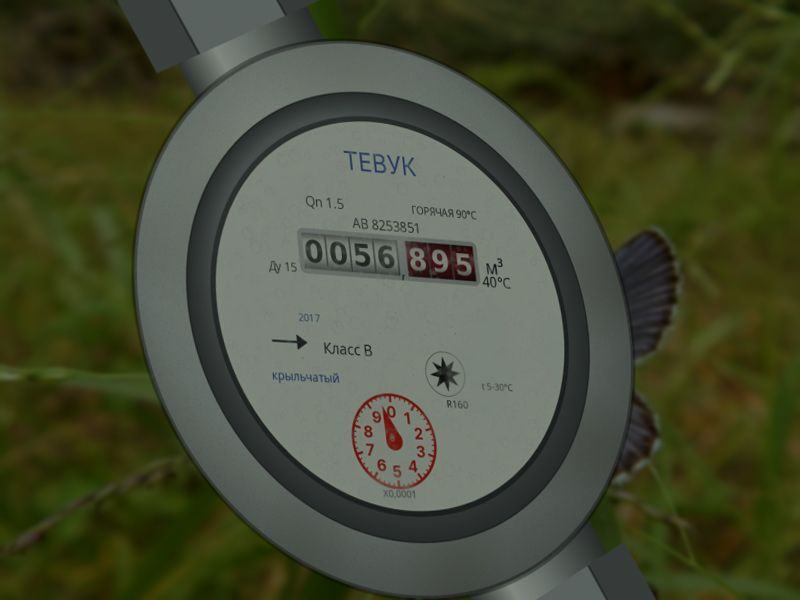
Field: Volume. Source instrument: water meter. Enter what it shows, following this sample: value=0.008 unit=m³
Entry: value=56.8949 unit=m³
